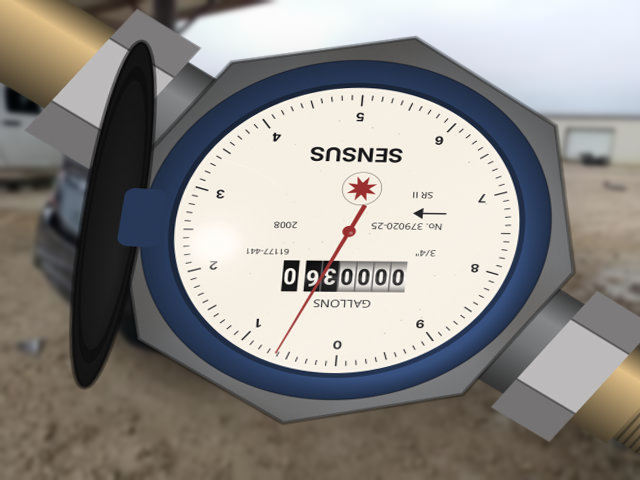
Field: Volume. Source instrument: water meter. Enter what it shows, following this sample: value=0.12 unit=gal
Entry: value=360.6 unit=gal
